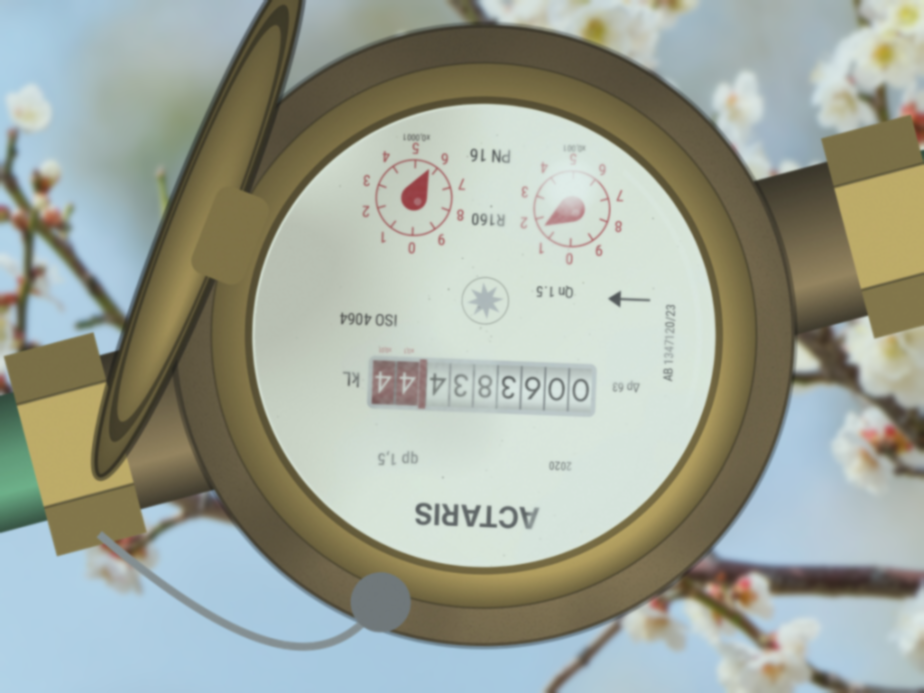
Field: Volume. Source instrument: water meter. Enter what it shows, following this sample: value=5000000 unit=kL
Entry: value=63834.4415 unit=kL
